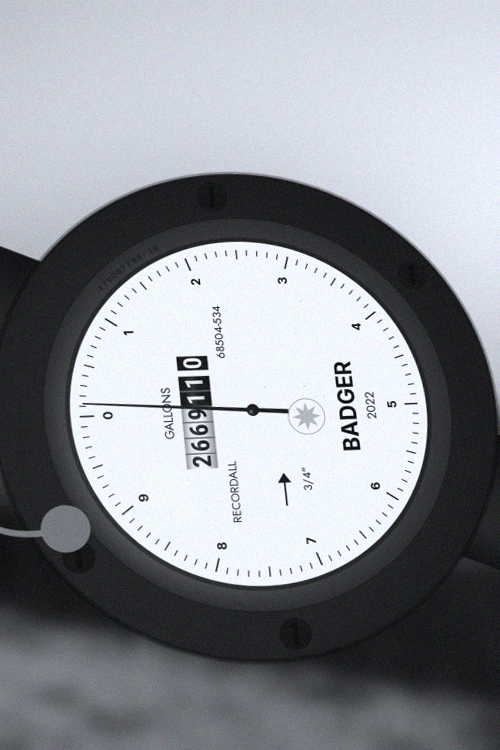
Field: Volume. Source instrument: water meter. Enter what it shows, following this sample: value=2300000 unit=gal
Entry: value=2669110.1 unit=gal
